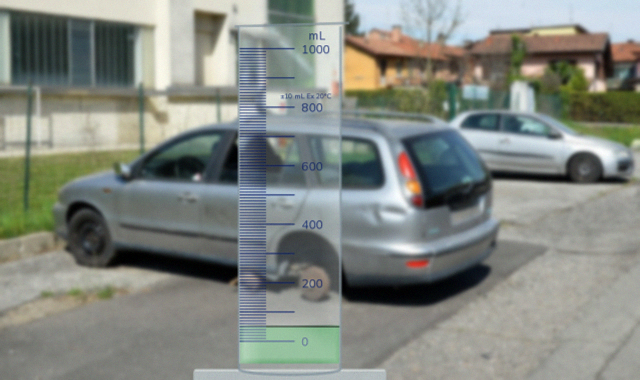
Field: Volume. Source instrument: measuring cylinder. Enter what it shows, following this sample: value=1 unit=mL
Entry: value=50 unit=mL
